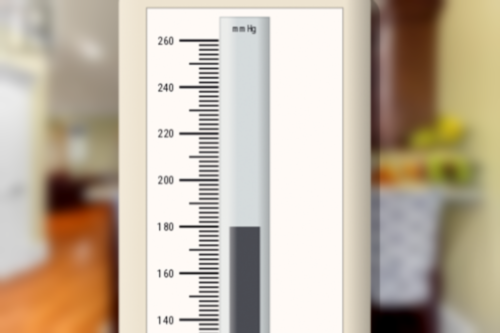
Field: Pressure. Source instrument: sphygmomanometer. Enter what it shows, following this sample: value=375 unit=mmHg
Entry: value=180 unit=mmHg
